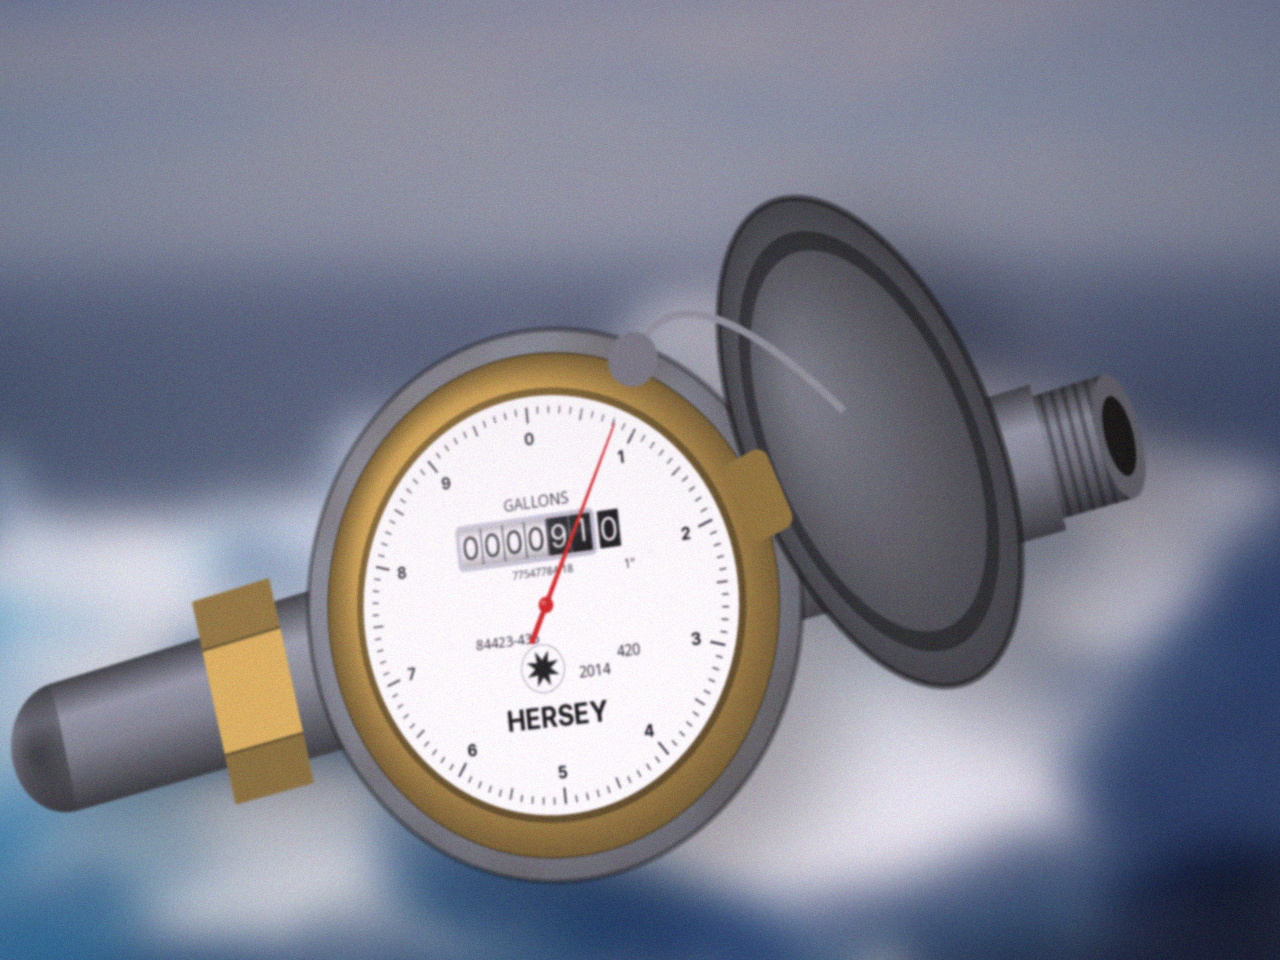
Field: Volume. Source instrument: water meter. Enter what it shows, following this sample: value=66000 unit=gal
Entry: value=910.8 unit=gal
